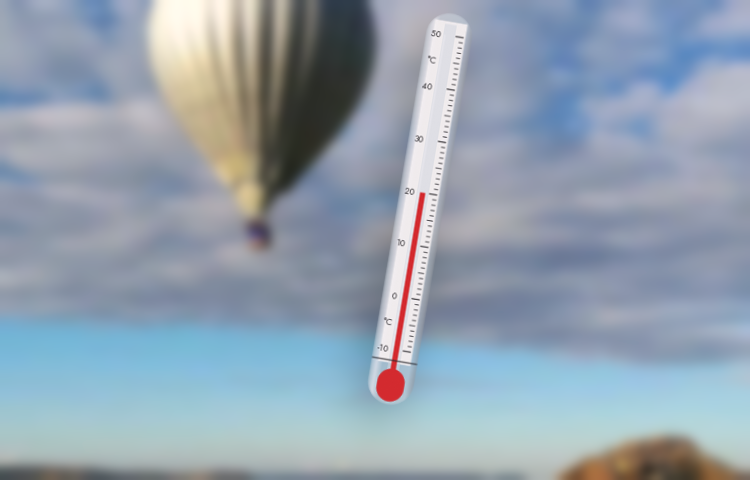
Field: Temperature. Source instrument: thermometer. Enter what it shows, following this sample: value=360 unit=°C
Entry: value=20 unit=°C
